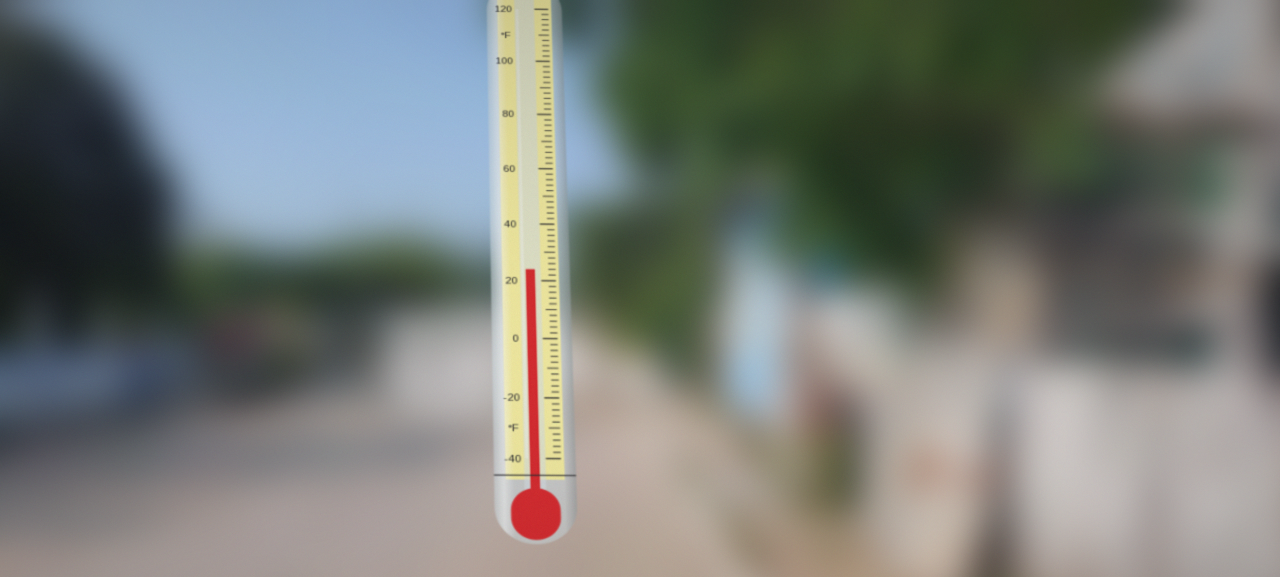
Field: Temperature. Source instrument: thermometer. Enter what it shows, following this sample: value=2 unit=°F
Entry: value=24 unit=°F
